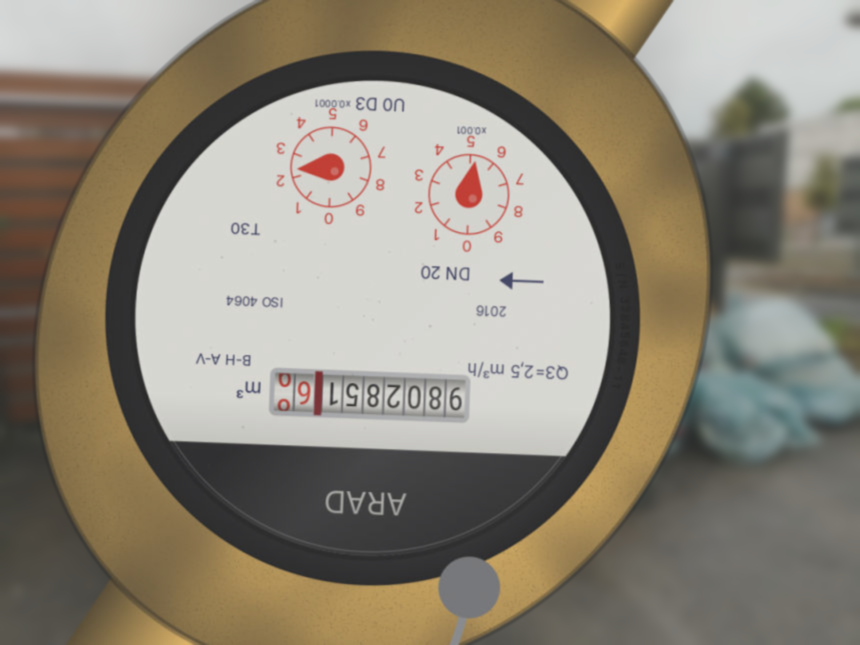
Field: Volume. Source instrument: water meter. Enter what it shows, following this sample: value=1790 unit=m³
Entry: value=9802851.6852 unit=m³
